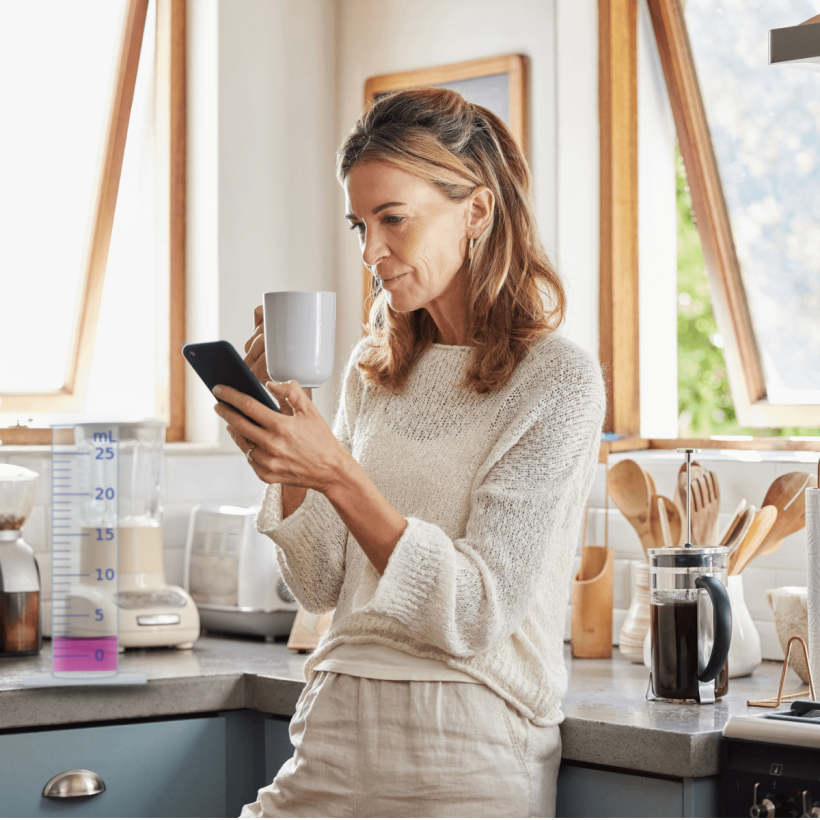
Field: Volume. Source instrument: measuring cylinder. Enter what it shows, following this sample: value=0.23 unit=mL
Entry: value=2 unit=mL
